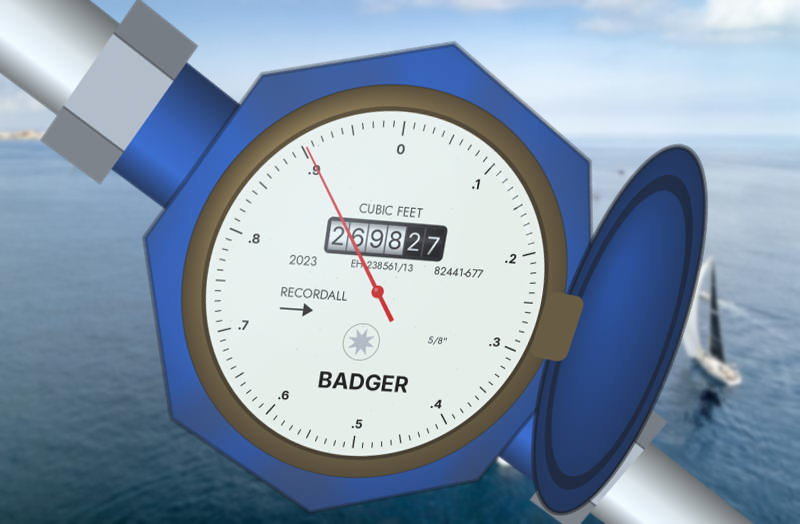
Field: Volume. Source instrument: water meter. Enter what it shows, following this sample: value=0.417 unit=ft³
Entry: value=269826.90 unit=ft³
